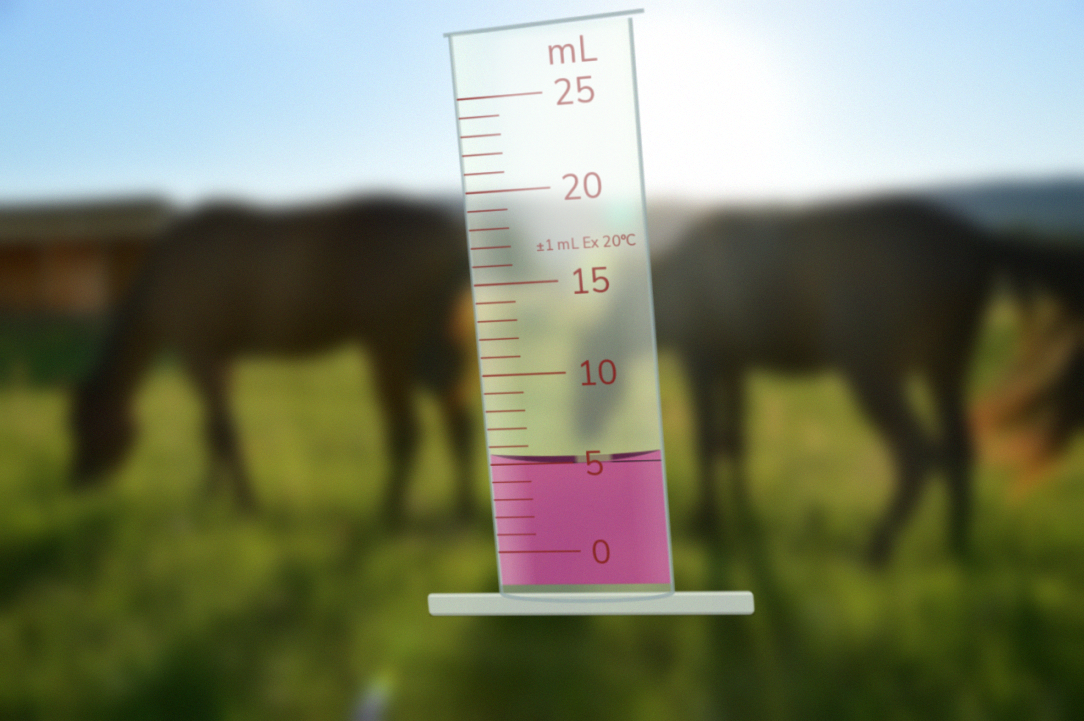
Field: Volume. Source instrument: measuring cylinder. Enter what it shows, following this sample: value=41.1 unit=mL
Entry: value=5 unit=mL
